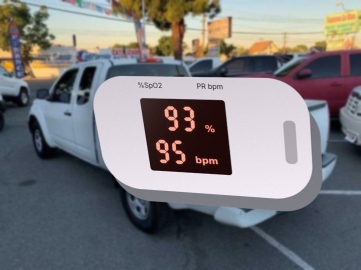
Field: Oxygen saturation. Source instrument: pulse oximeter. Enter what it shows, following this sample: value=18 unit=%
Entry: value=93 unit=%
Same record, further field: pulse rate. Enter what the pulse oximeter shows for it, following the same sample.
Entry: value=95 unit=bpm
